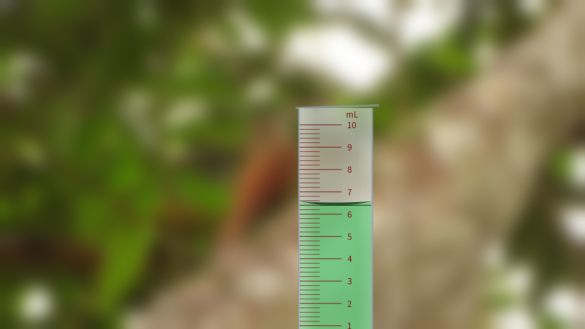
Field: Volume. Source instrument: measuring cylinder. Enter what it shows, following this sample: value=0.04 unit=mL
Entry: value=6.4 unit=mL
